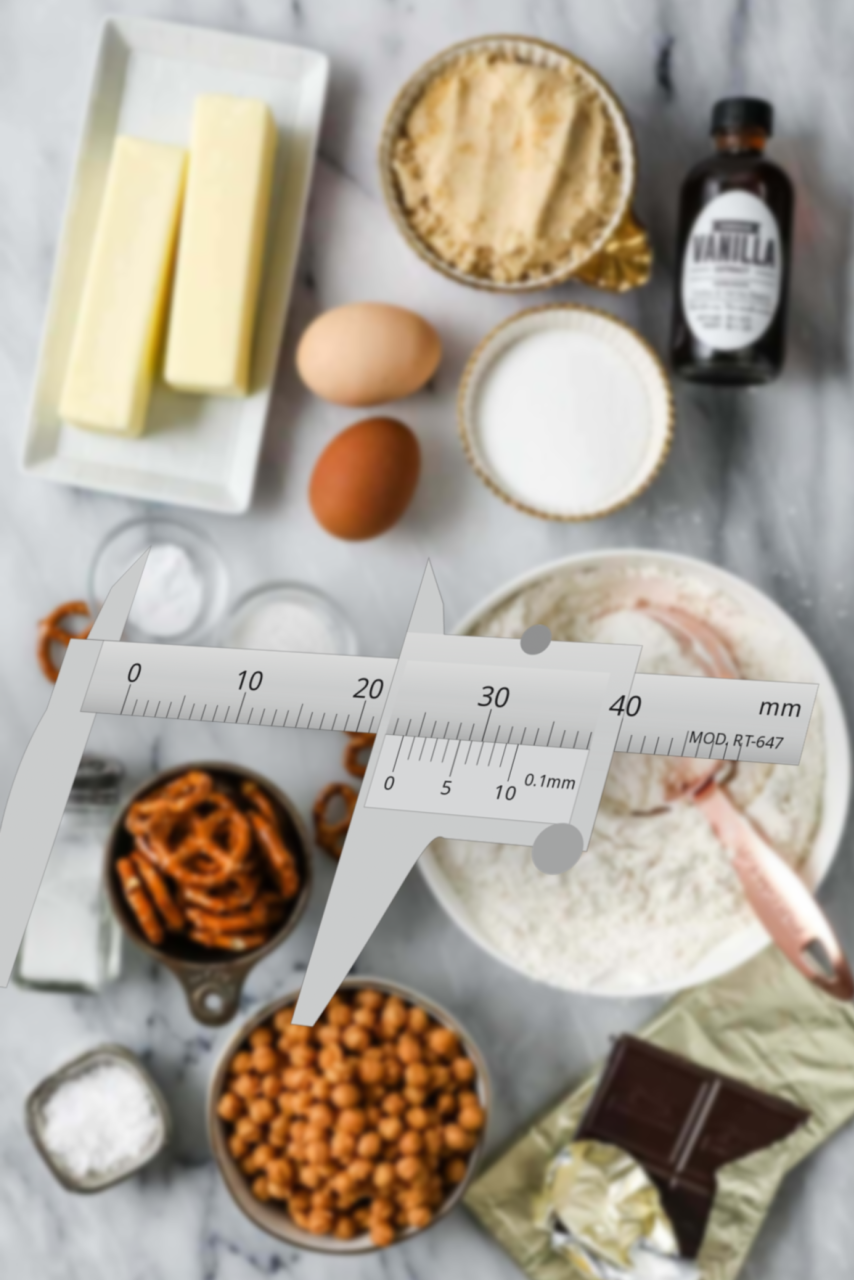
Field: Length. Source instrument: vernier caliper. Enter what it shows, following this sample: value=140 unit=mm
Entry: value=23.8 unit=mm
